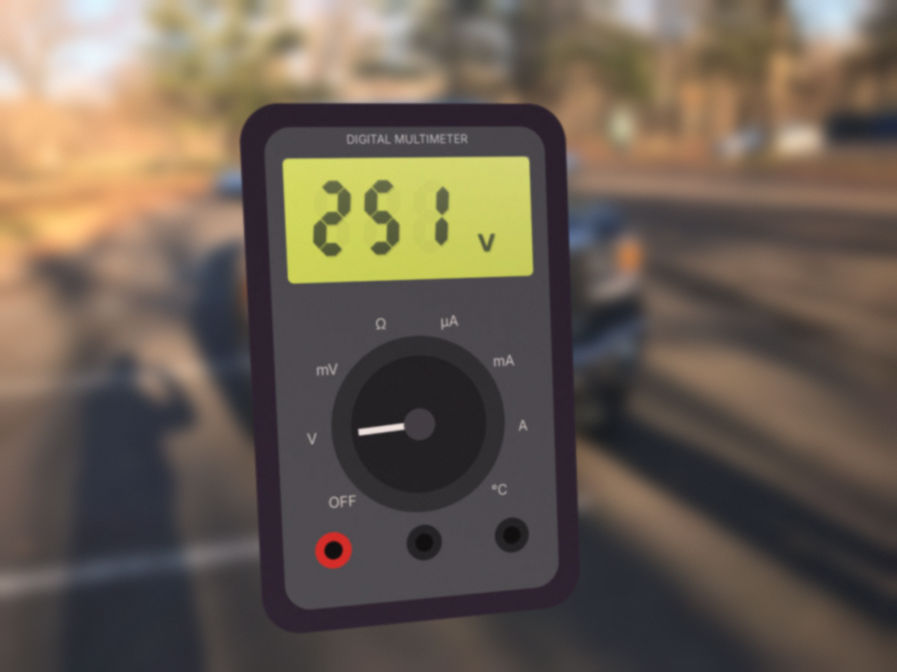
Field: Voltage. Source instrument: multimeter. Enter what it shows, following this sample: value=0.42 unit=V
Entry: value=251 unit=V
